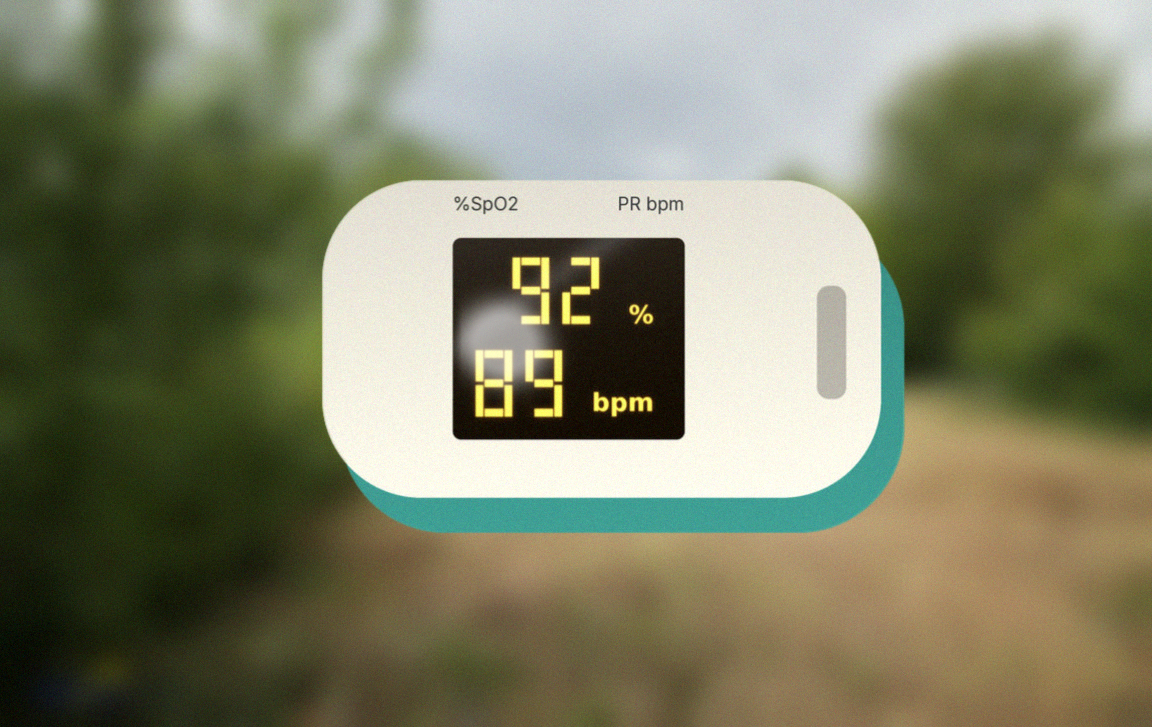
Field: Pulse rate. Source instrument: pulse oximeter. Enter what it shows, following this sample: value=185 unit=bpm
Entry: value=89 unit=bpm
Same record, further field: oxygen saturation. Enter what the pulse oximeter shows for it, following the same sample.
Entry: value=92 unit=%
